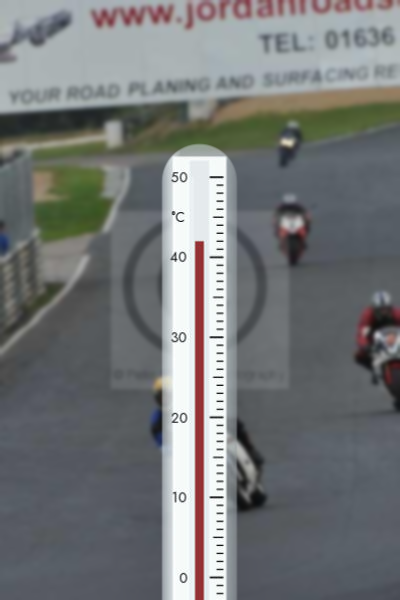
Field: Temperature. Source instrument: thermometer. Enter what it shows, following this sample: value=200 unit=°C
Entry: value=42 unit=°C
